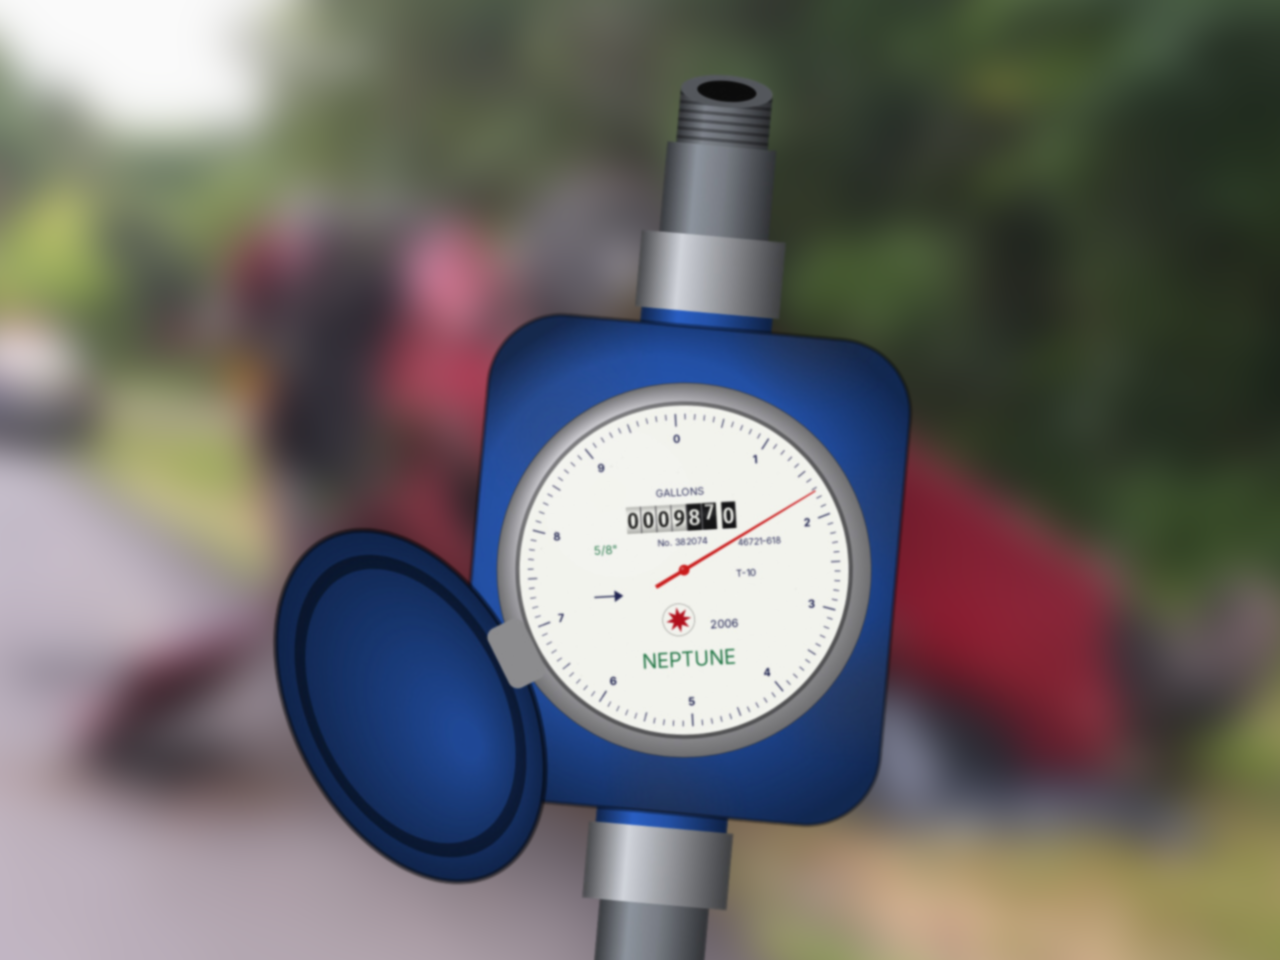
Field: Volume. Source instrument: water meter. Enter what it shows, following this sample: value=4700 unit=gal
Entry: value=9871.7 unit=gal
